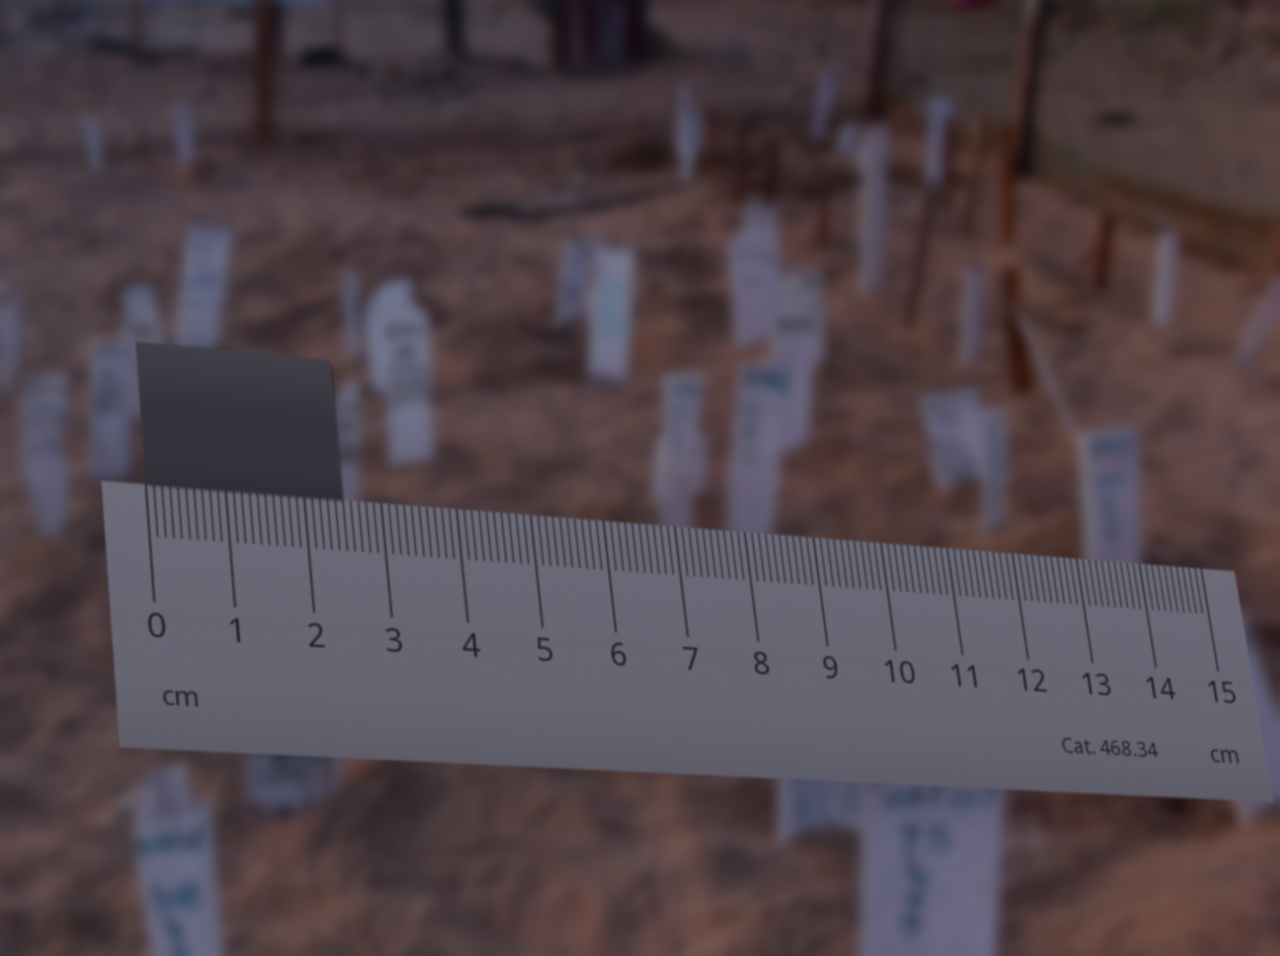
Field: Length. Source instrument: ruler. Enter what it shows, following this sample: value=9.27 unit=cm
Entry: value=2.5 unit=cm
